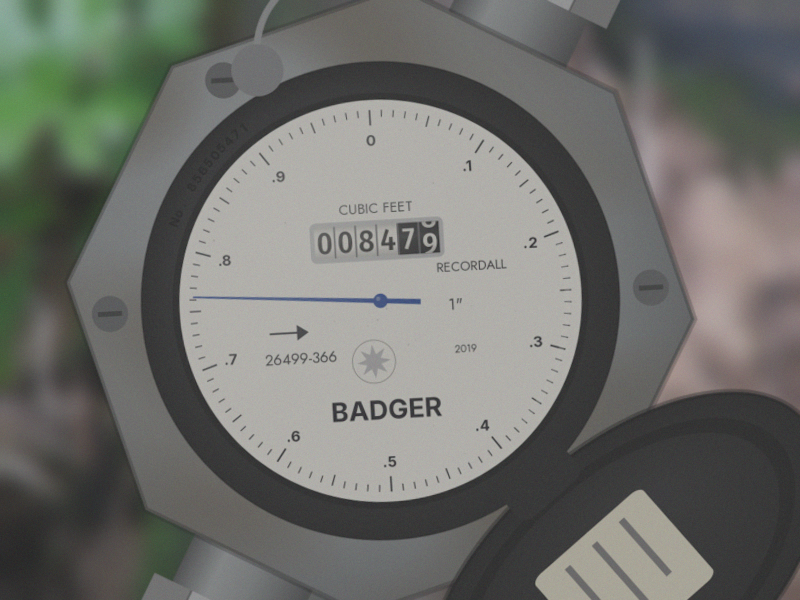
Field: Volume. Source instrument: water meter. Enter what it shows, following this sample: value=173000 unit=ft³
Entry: value=8478.76 unit=ft³
